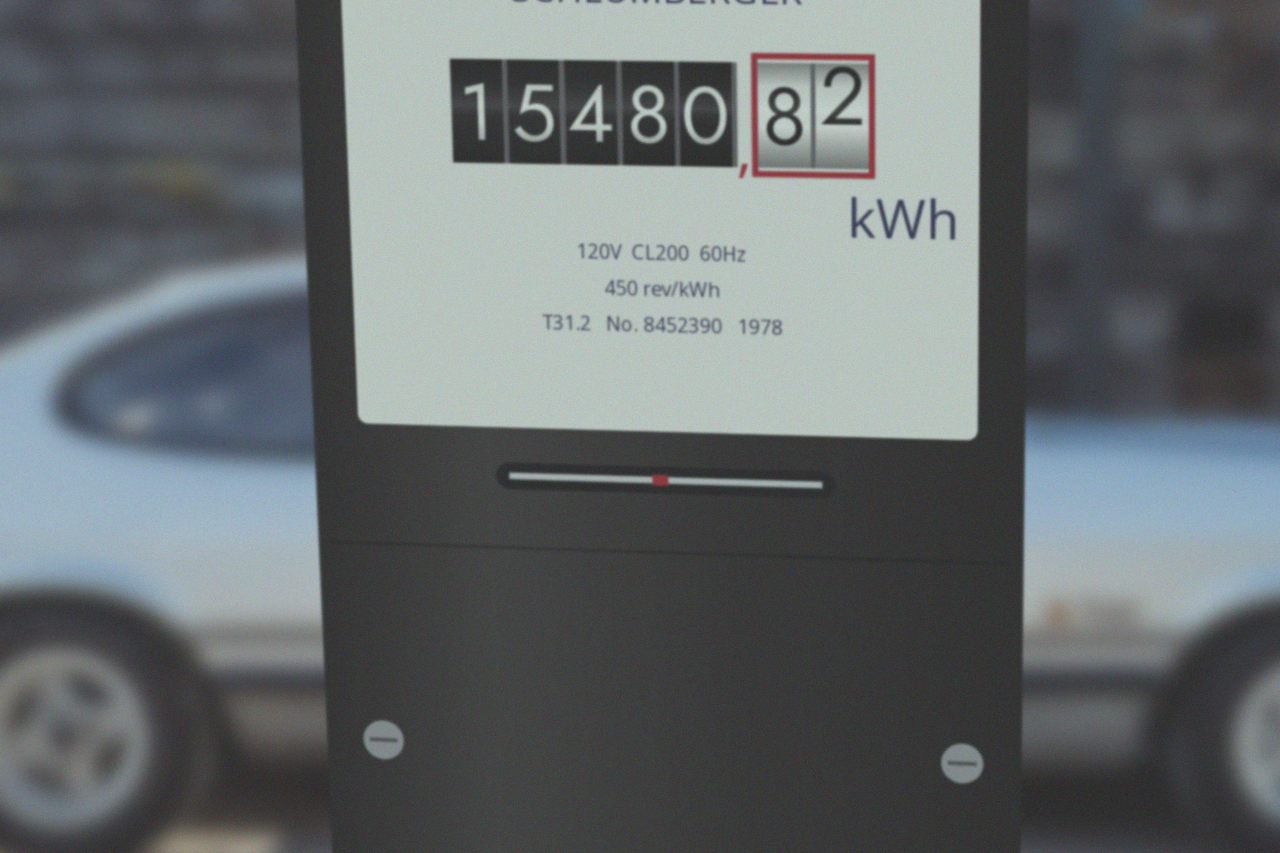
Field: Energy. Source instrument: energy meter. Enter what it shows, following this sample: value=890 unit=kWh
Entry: value=15480.82 unit=kWh
